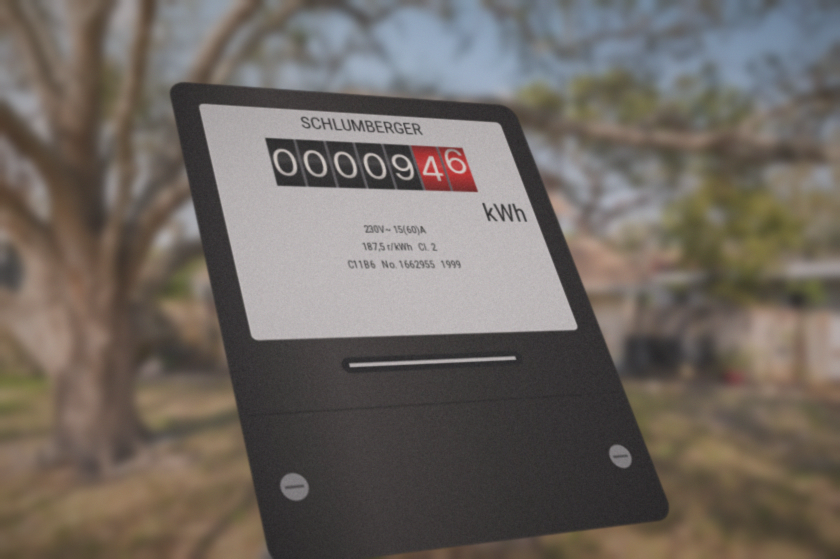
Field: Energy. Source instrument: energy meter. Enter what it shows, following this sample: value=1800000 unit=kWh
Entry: value=9.46 unit=kWh
